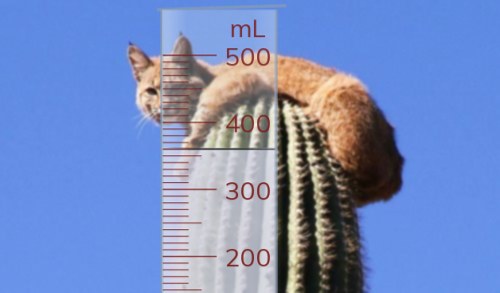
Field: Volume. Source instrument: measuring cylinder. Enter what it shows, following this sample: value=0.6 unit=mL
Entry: value=360 unit=mL
